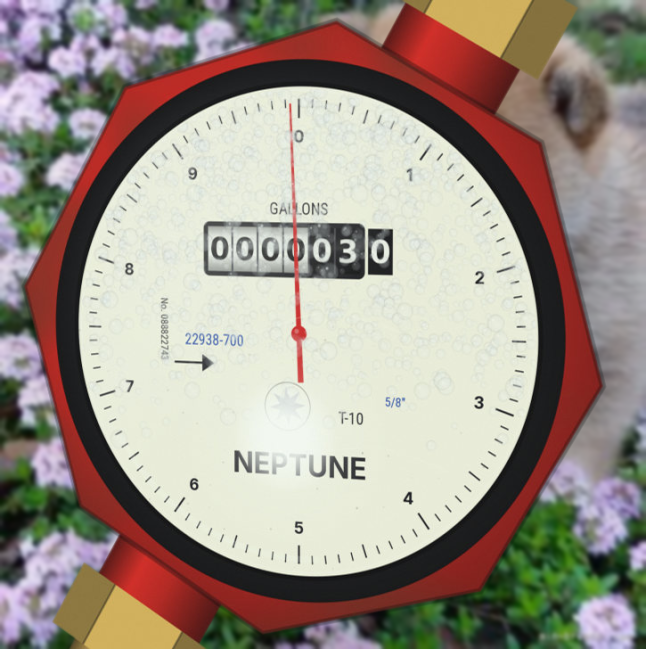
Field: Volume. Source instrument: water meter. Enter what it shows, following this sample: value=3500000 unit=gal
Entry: value=29.9 unit=gal
